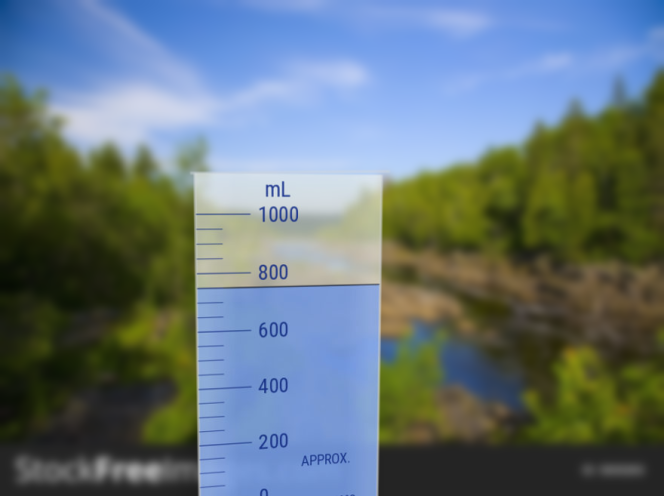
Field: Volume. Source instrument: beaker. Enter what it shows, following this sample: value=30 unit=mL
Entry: value=750 unit=mL
